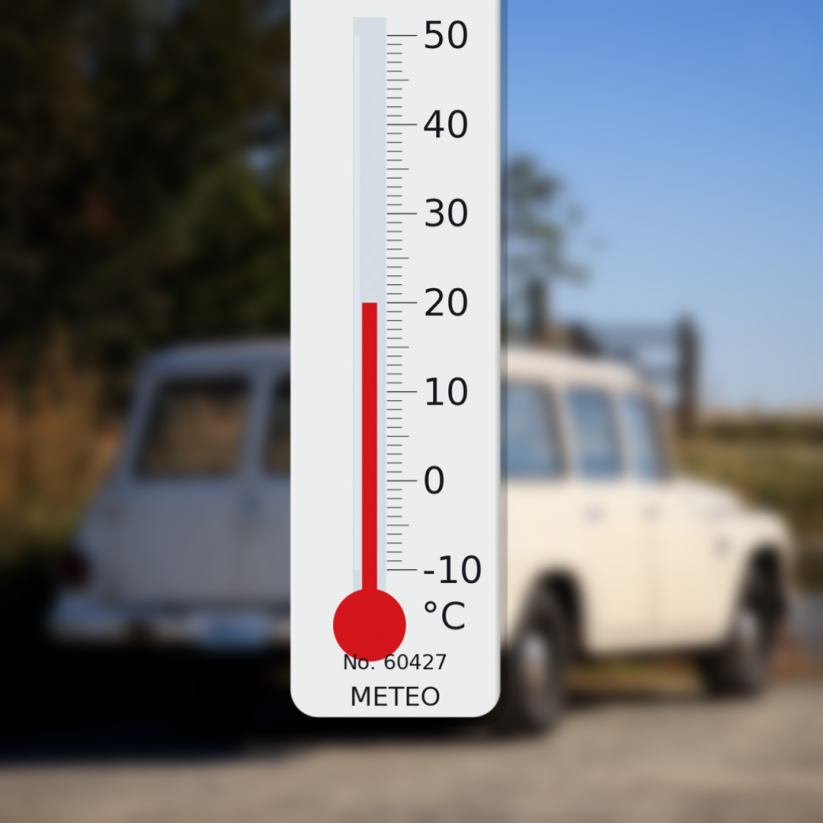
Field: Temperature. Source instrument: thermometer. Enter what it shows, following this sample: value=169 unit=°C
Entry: value=20 unit=°C
